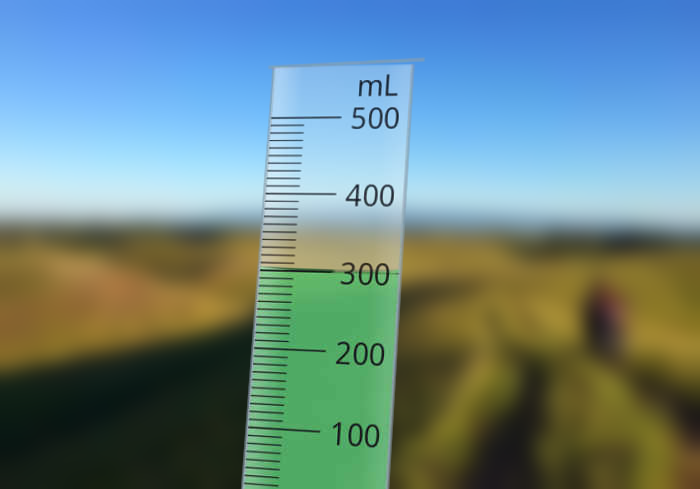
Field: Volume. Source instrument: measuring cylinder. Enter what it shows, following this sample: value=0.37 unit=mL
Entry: value=300 unit=mL
